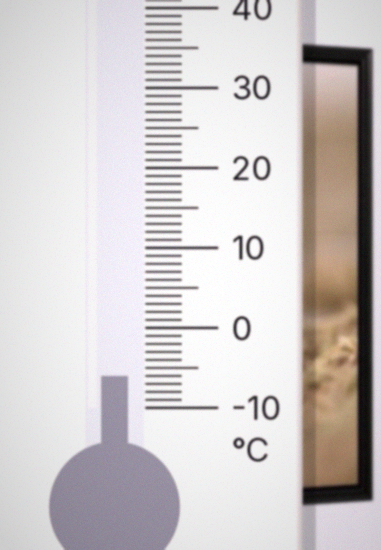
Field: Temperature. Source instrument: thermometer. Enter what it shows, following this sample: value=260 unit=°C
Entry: value=-6 unit=°C
